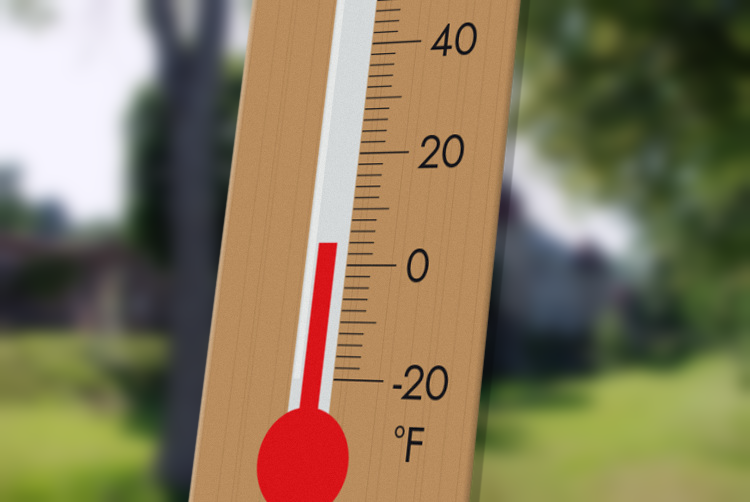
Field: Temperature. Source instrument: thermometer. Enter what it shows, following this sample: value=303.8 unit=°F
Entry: value=4 unit=°F
